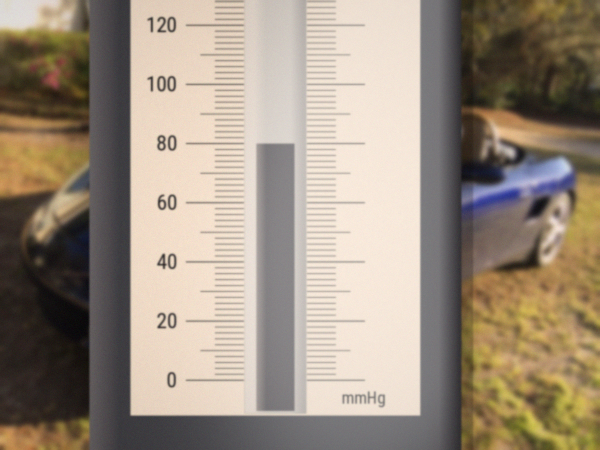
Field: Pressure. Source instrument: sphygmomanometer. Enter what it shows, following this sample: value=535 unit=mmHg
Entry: value=80 unit=mmHg
